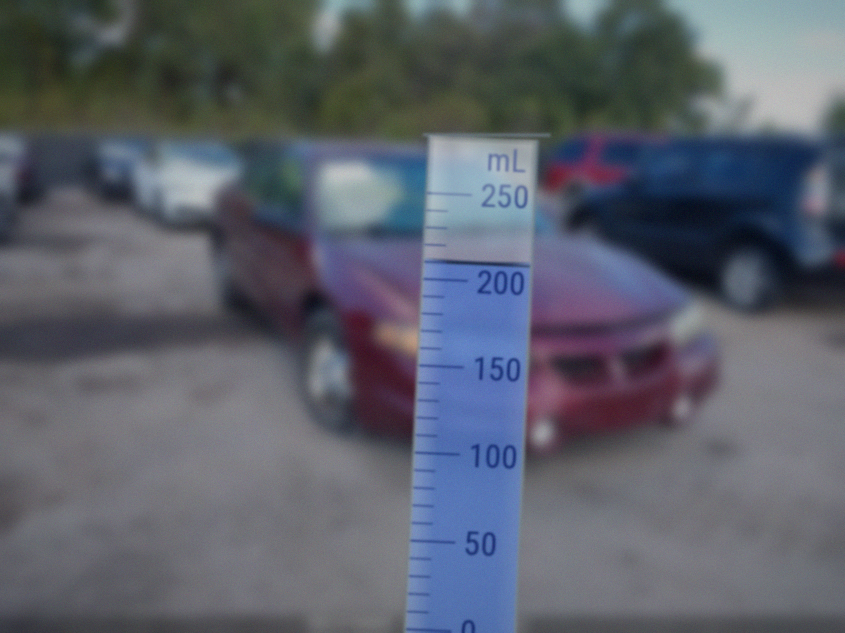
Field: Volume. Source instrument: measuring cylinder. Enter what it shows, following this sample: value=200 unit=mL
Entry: value=210 unit=mL
